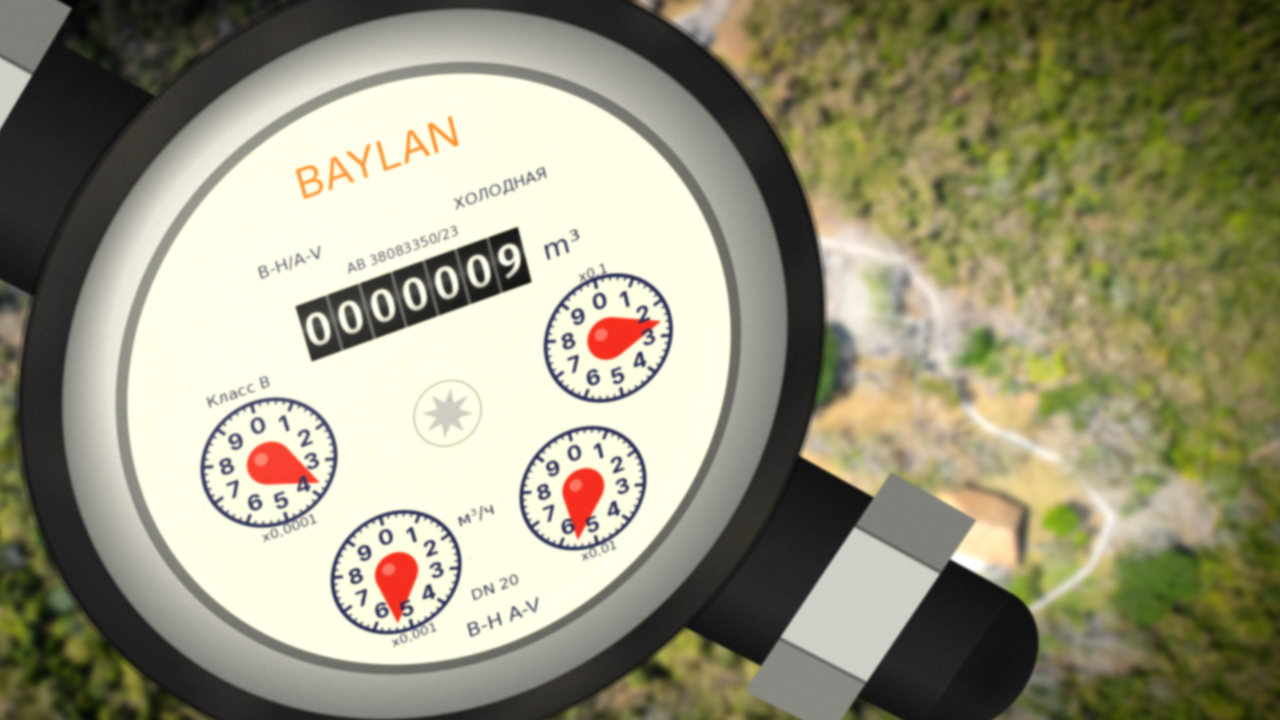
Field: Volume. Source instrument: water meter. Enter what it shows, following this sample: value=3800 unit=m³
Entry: value=9.2553 unit=m³
